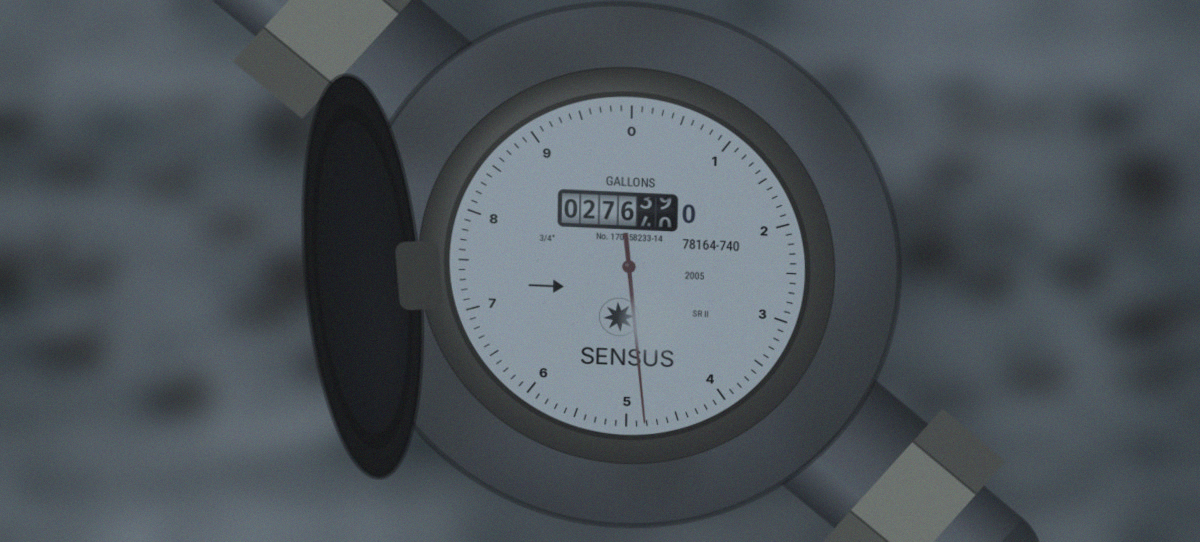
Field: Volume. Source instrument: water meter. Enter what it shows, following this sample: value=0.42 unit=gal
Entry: value=276394.8 unit=gal
